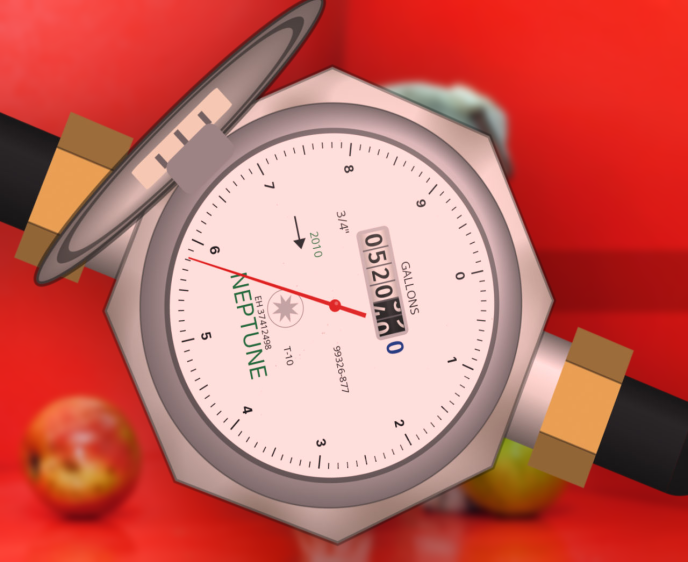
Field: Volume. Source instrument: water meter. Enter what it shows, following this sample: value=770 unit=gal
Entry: value=520395.8 unit=gal
